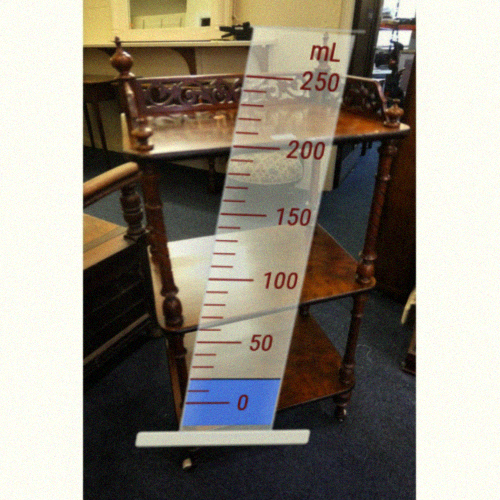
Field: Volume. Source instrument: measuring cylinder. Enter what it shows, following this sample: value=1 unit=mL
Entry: value=20 unit=mL
